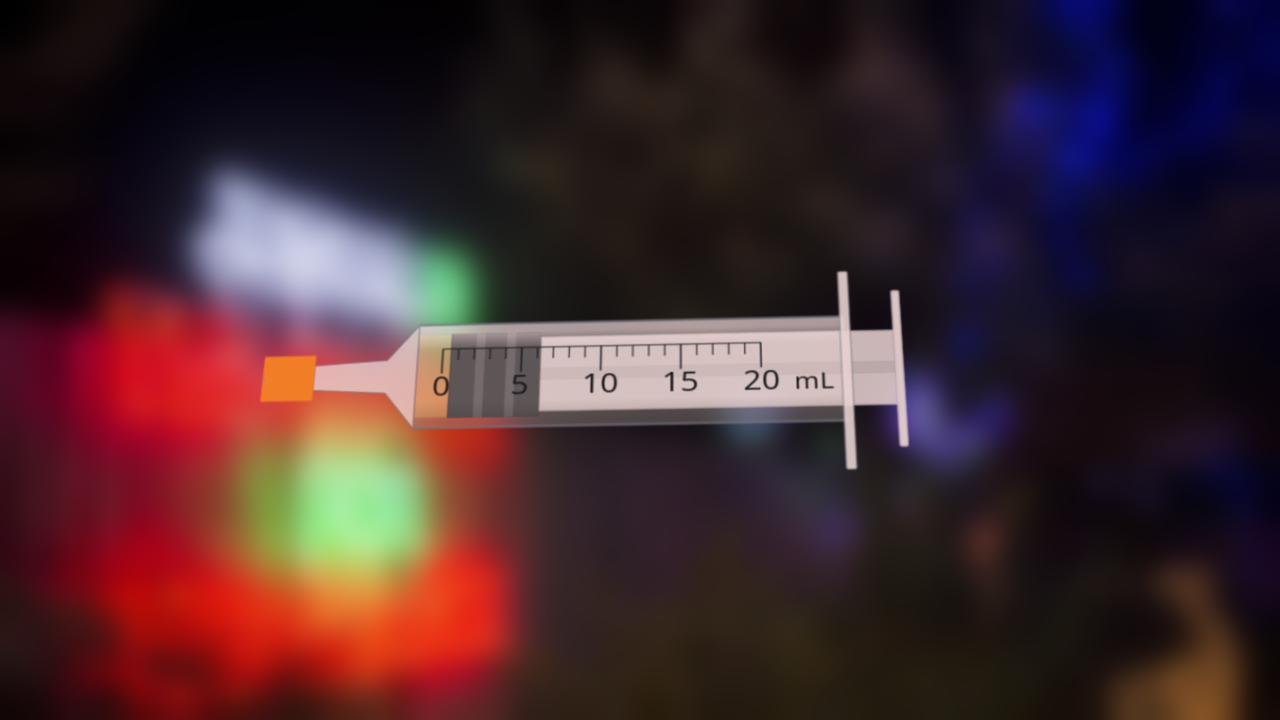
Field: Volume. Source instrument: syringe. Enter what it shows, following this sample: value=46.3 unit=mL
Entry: value=0.5 unit=mL
